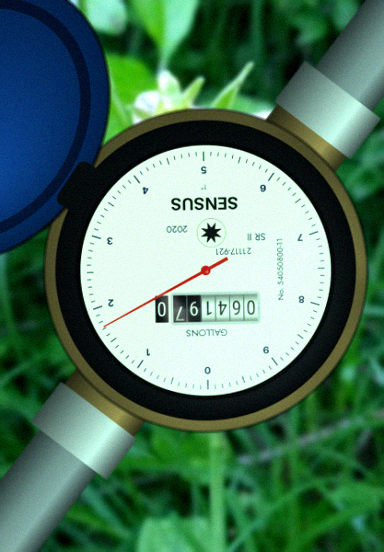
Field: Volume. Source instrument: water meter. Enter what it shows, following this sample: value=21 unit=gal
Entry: value=641971.7 unit=gal
